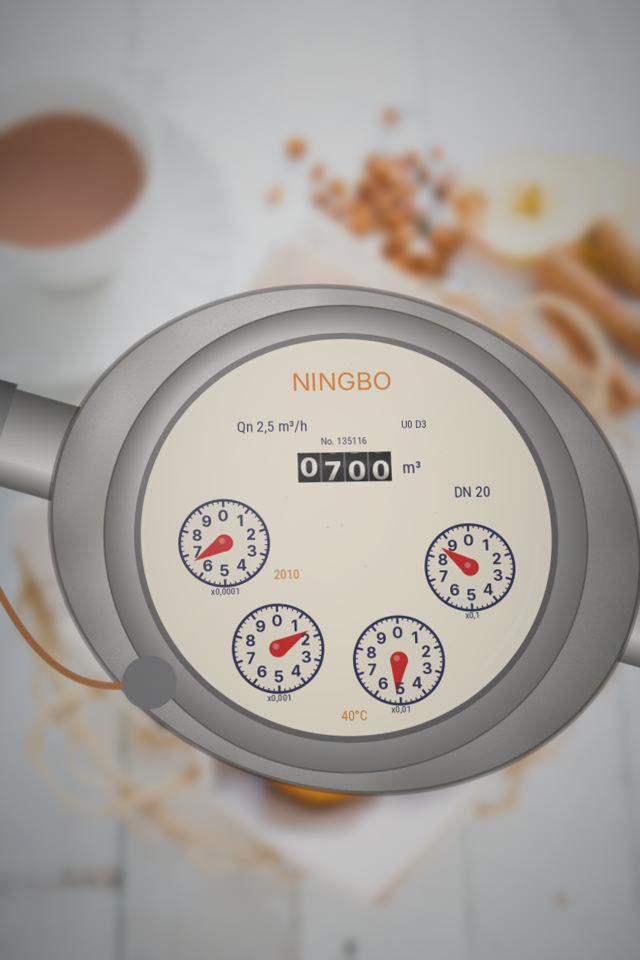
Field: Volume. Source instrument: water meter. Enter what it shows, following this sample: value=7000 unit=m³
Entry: value=699.8516 unit=m³
